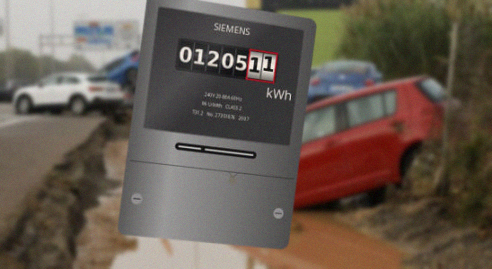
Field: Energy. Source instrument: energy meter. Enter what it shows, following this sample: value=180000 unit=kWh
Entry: value=1205.11 unit=kWh
